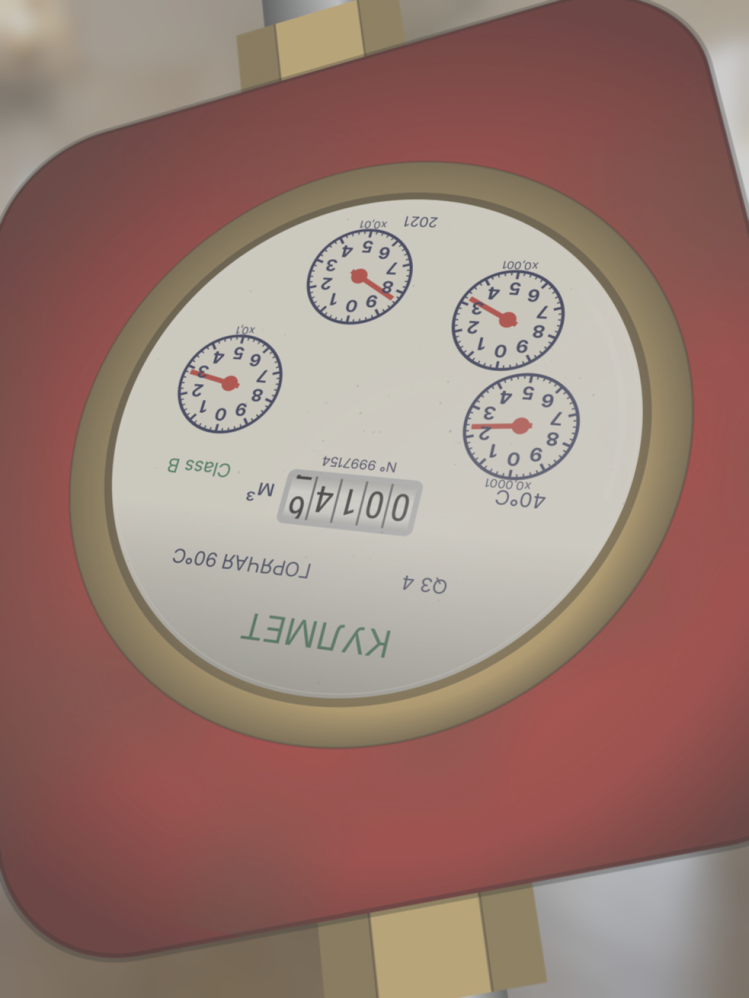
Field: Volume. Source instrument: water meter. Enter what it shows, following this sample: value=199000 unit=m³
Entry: value=146.2832 unit=m³
